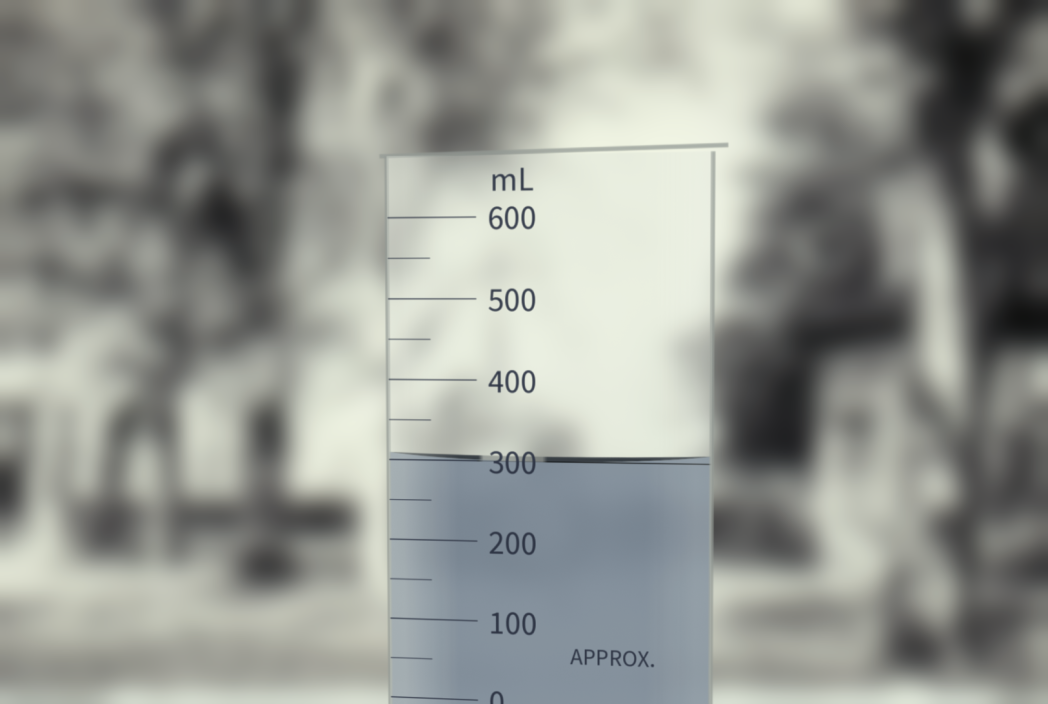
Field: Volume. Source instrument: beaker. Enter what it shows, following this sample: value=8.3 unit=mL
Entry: value=300 unit=mL
